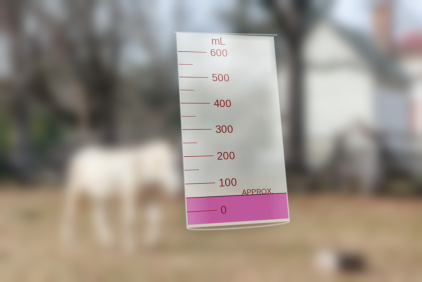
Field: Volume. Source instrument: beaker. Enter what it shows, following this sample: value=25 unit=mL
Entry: value=50 unit=mL
